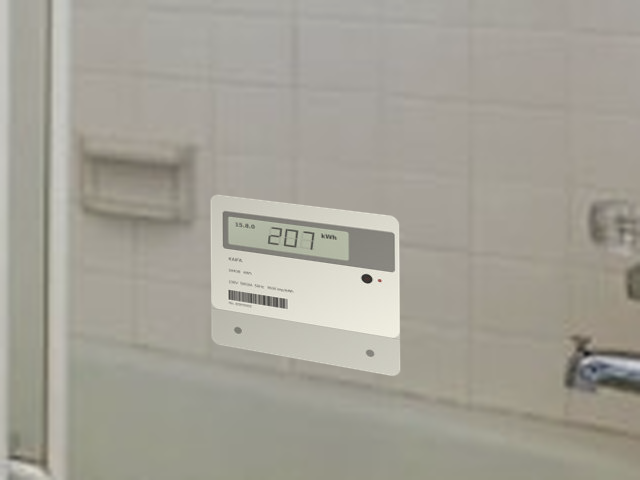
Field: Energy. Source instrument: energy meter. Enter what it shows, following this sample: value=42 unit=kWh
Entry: value=207 unit=kWh
